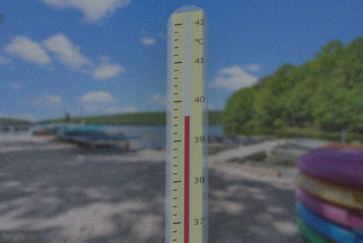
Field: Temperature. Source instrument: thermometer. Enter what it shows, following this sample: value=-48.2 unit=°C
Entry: value=39.6 unit=°C
